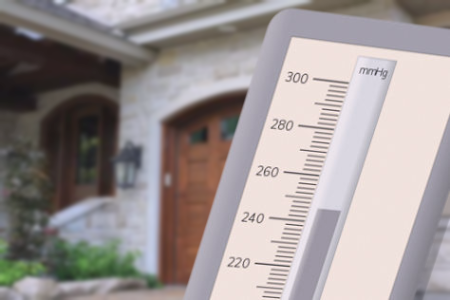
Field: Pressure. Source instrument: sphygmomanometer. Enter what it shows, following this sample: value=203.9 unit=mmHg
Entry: value=246 unit=mmHg
